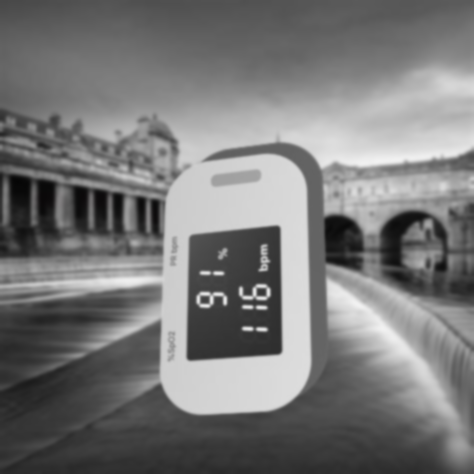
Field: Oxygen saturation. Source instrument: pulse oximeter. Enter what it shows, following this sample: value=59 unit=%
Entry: value=91 unit=%
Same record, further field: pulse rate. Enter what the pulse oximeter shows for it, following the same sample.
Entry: value=116 unit=bpm
